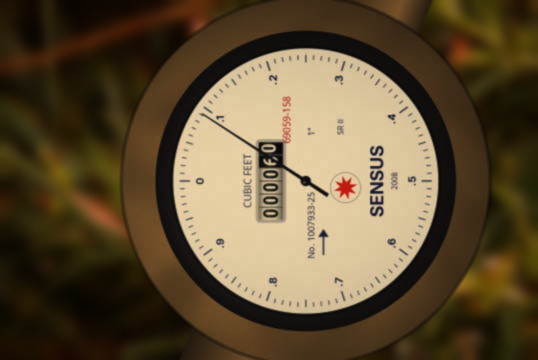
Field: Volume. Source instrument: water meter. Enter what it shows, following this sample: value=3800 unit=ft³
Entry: value=60.09 unit=ft³
